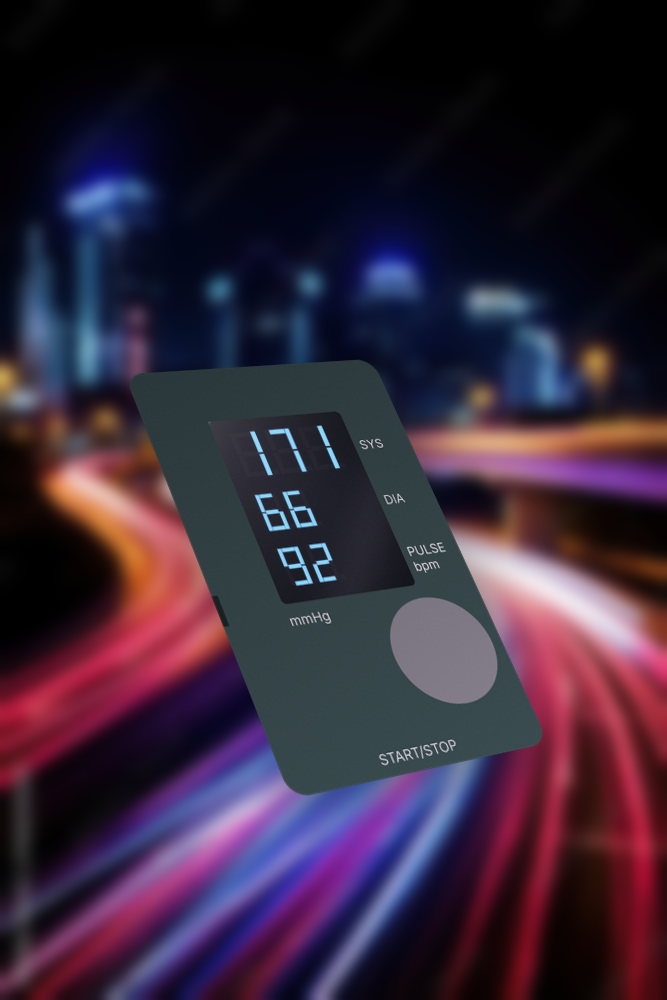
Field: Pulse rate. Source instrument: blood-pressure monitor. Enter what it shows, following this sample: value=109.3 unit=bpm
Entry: value=92 unit=bpm
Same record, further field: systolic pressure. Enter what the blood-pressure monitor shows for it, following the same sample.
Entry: value=171 unit=mmHg
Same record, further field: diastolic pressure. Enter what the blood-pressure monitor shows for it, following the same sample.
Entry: value=66 unit=mmHg
